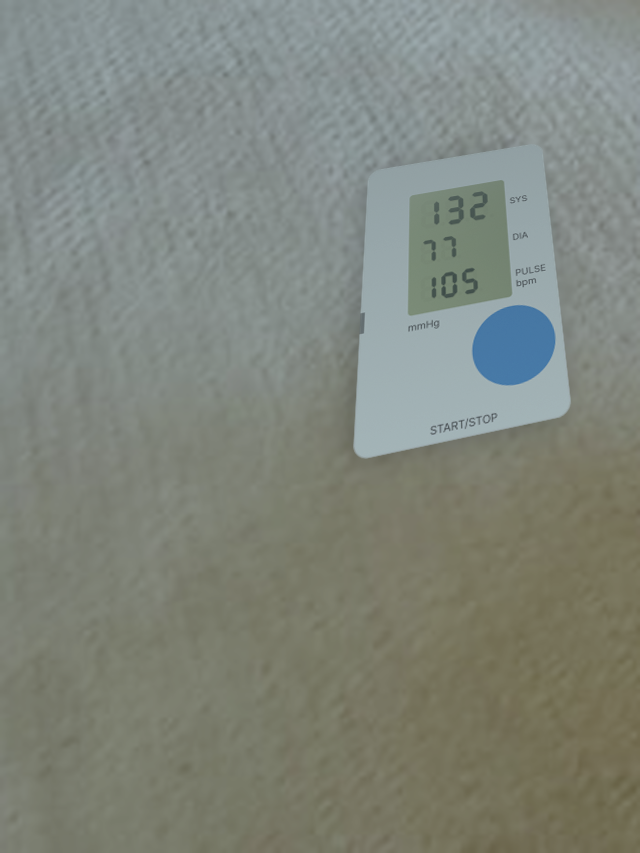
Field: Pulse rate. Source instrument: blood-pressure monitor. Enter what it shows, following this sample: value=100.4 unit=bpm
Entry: value=105 unit=bpm
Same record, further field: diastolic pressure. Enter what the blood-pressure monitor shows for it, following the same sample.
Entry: value=77 unit=mmHg
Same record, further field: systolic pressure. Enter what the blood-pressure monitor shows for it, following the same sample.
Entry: value=132 unit=mmHg
